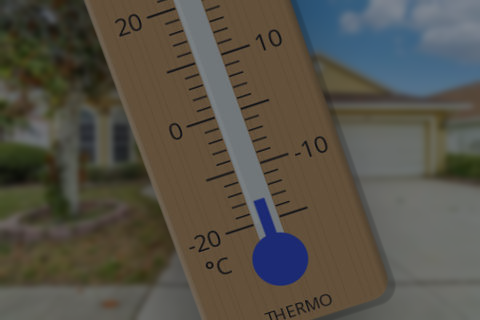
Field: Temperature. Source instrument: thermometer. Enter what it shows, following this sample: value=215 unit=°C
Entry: value=-16 unit=°C
